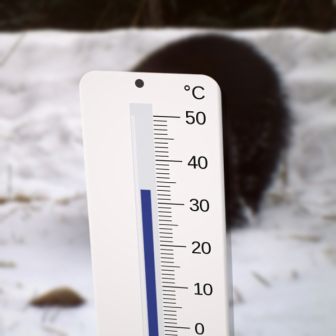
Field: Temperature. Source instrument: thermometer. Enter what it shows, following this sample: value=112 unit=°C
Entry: value=33 unit=°C
